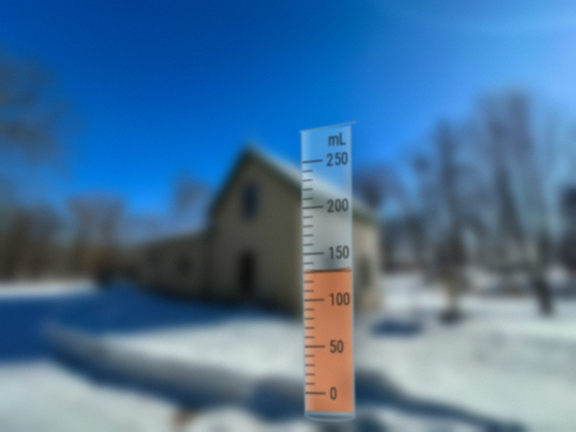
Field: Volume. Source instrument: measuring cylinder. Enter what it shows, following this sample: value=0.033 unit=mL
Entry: value=130 unit=mL
